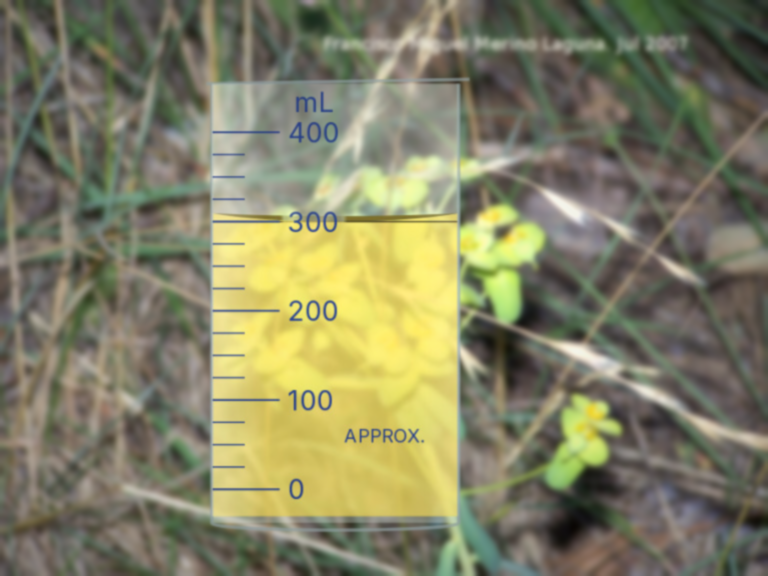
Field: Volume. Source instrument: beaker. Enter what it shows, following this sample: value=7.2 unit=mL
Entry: value=300 unit=mL
